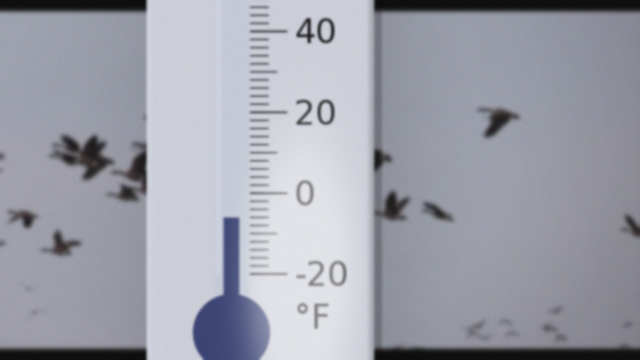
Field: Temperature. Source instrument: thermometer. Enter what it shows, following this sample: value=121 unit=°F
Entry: value=-6 unit=°F
